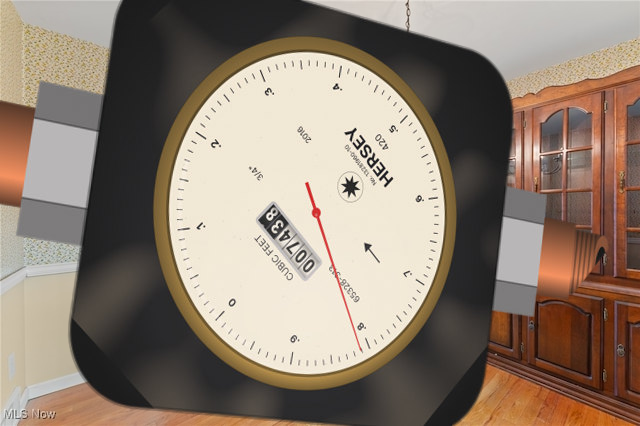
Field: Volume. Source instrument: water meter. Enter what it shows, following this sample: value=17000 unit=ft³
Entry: value=7437.81 unit=ft³
